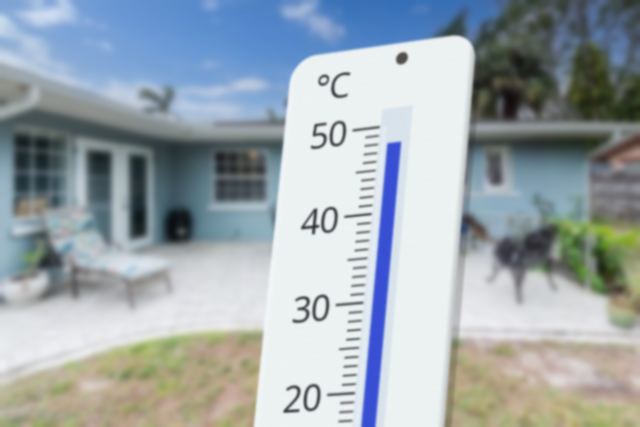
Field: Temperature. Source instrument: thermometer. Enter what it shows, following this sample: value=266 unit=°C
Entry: value=48 unit=°C
